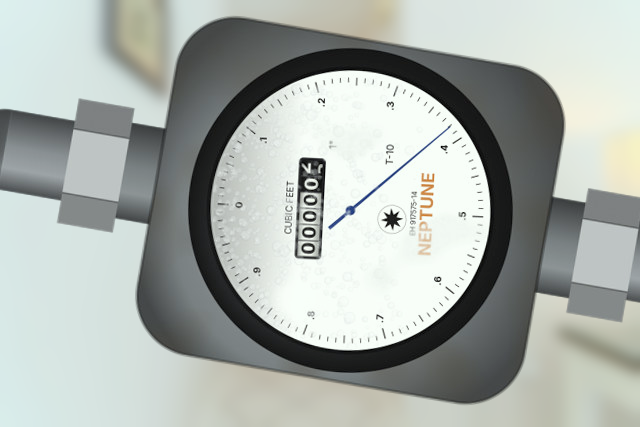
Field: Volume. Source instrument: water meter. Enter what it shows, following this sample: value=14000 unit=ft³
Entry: value=2.38 unit=ft³
